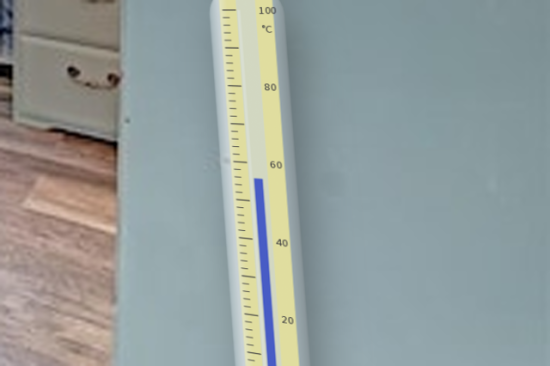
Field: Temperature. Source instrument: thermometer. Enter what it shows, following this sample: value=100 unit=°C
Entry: value=56 unit=°C
